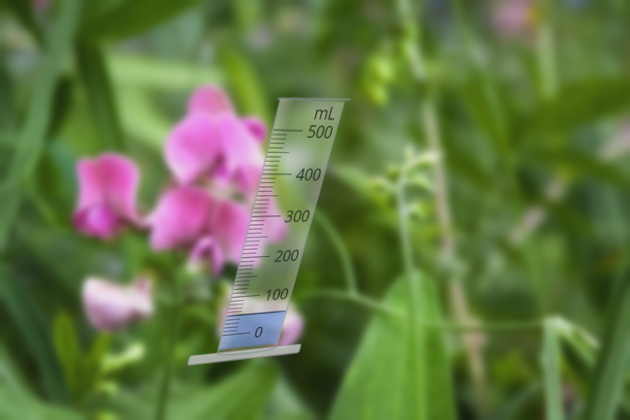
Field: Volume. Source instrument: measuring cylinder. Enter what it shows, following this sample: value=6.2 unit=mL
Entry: value=50 unit=mL
